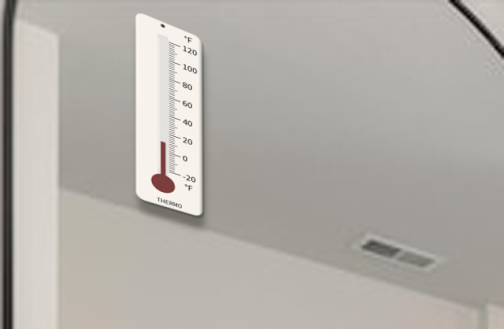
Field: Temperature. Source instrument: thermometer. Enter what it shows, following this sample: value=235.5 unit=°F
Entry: value=10 unit=°F
